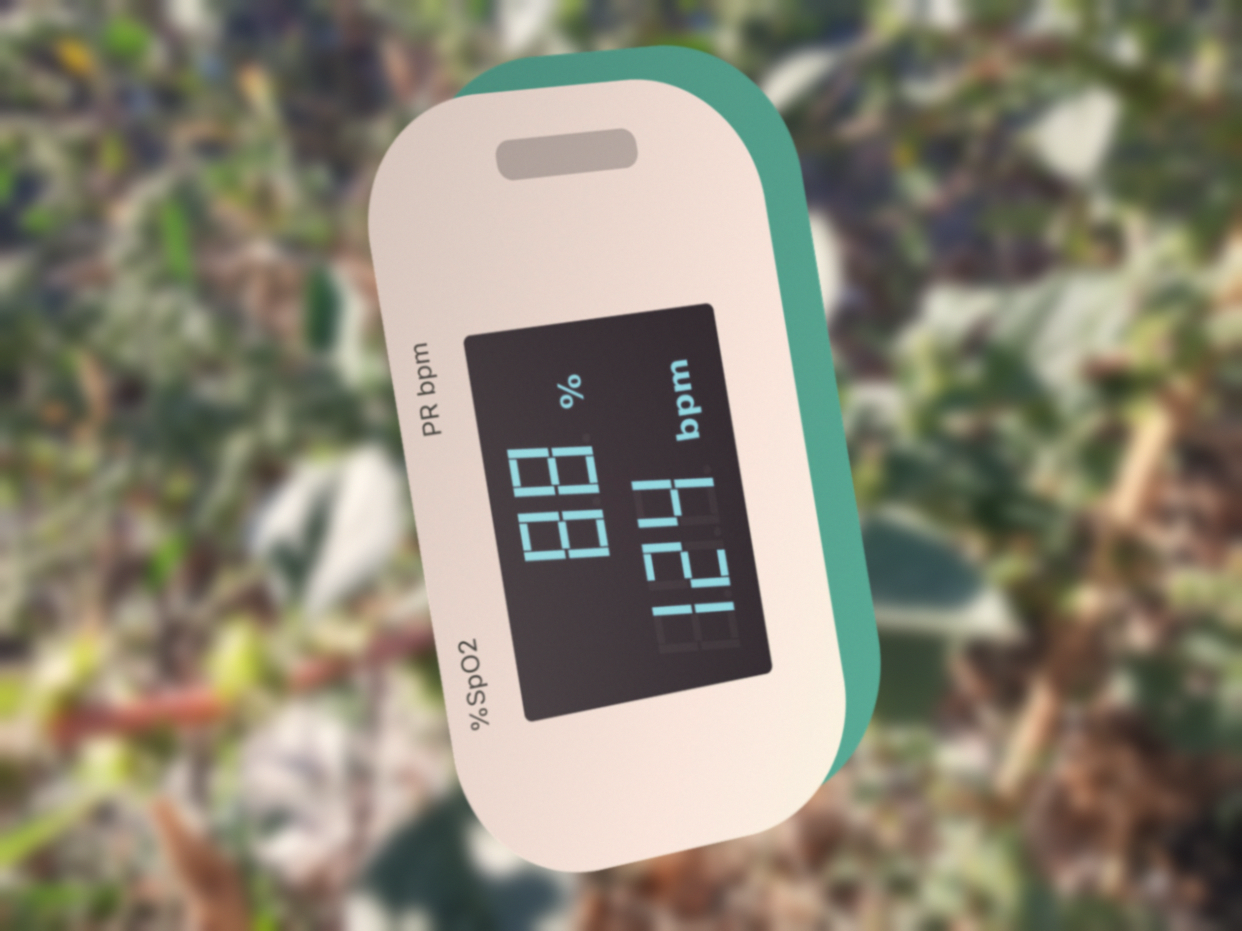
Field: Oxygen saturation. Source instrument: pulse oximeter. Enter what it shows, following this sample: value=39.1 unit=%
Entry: value=88 unit=%
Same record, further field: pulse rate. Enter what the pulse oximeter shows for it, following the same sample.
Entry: value=124 unit=bpm
